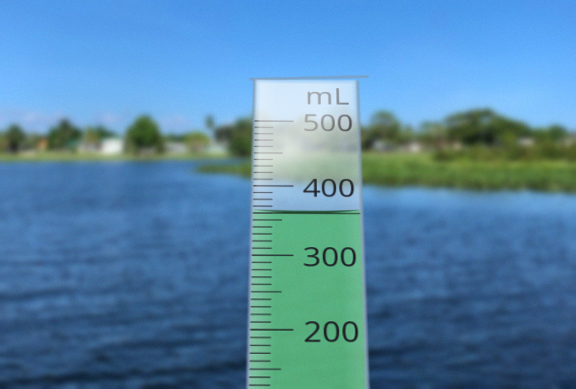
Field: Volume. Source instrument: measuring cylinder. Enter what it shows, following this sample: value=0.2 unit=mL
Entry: value=360 unit=mL
